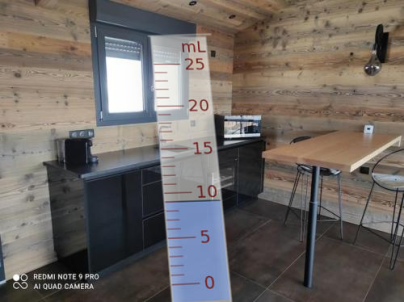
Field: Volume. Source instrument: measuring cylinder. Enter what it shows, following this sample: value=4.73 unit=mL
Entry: value=9 unit=mL
